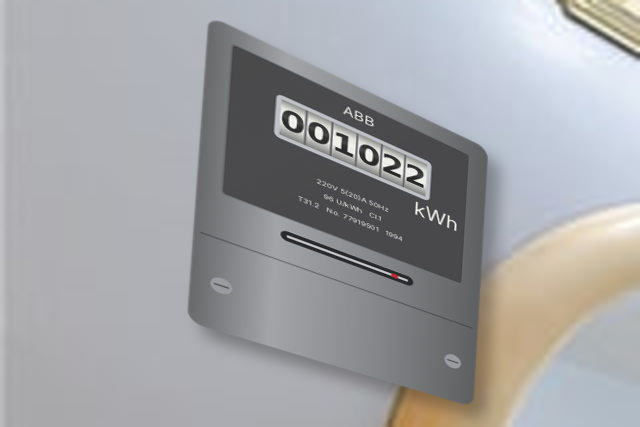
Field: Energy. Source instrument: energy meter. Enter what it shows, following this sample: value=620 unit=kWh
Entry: value=1022 unit=kWh
